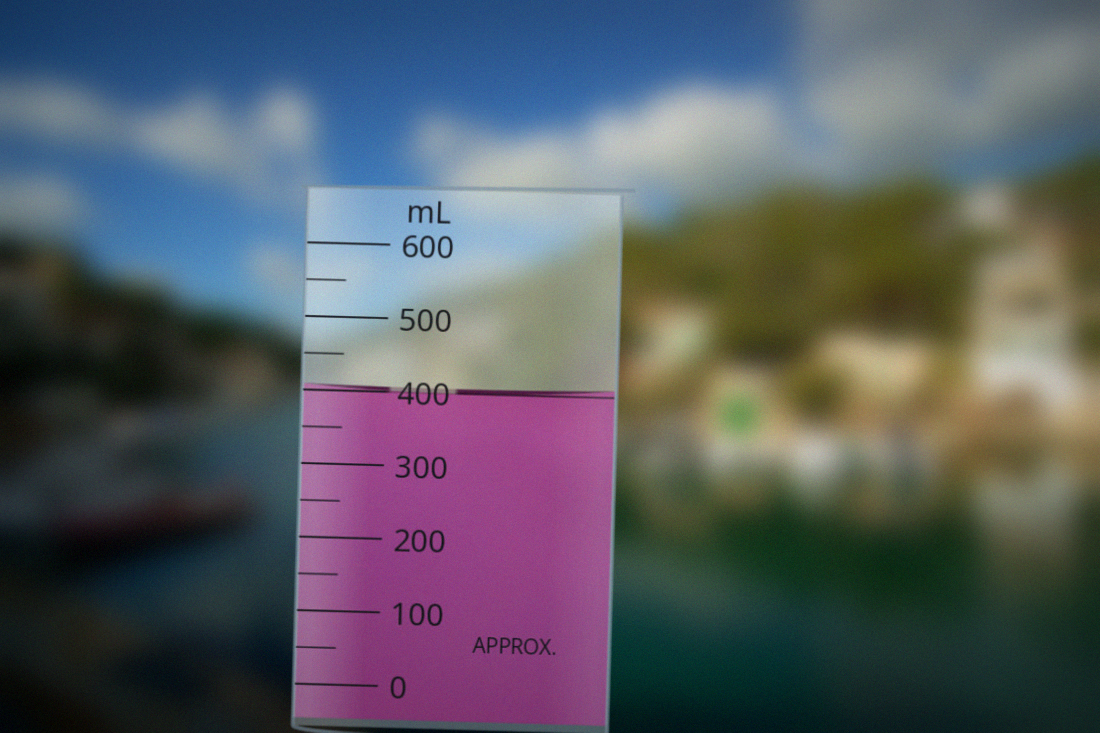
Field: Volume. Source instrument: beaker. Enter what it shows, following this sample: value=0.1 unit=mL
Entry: value=400 unit=mL
